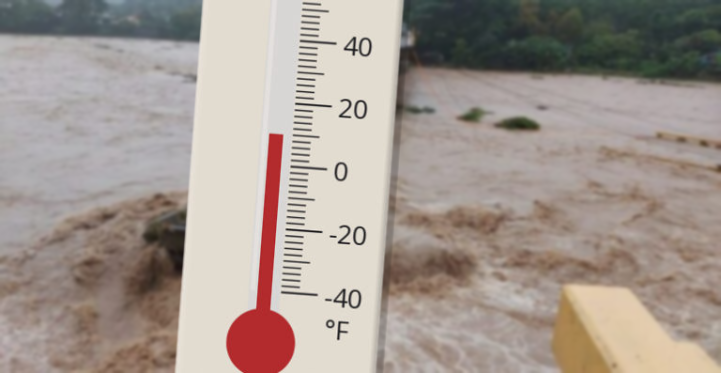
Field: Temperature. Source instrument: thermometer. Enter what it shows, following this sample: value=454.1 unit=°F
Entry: value=10 unit=°F
